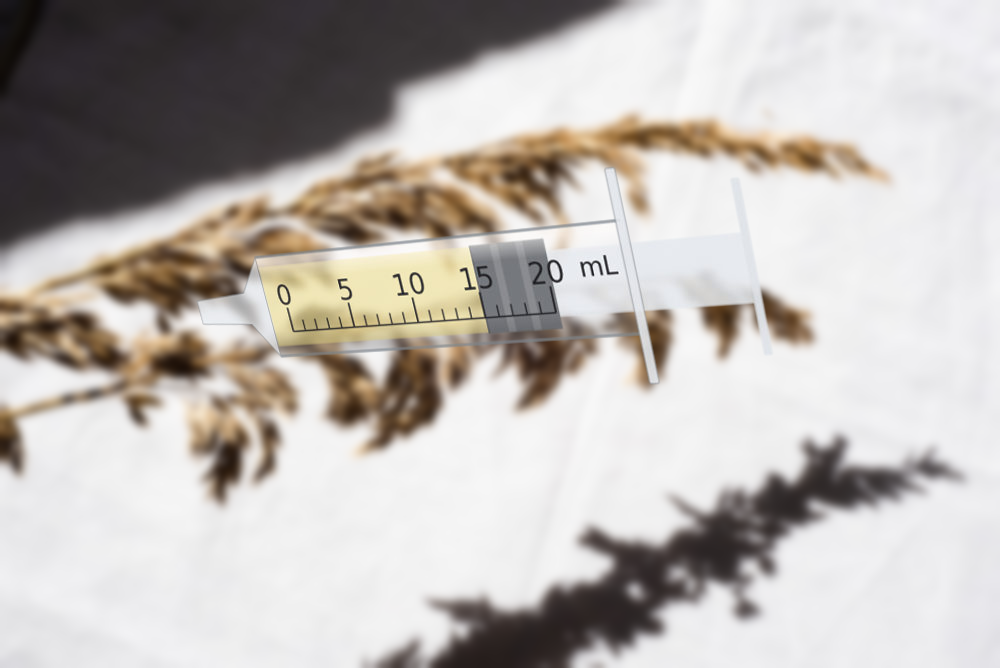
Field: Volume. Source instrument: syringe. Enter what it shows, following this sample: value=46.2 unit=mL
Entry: value=15 unit=mL
